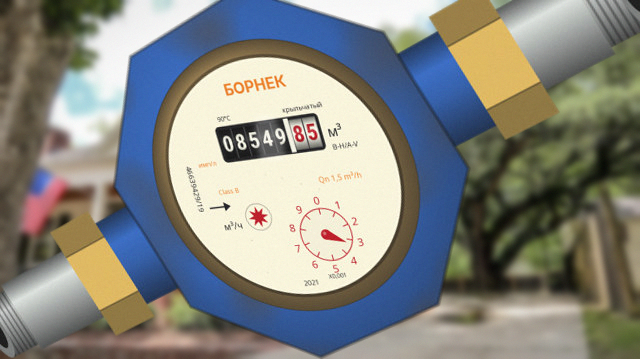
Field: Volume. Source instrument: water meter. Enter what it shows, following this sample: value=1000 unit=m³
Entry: value=8549.853 unit=m³
